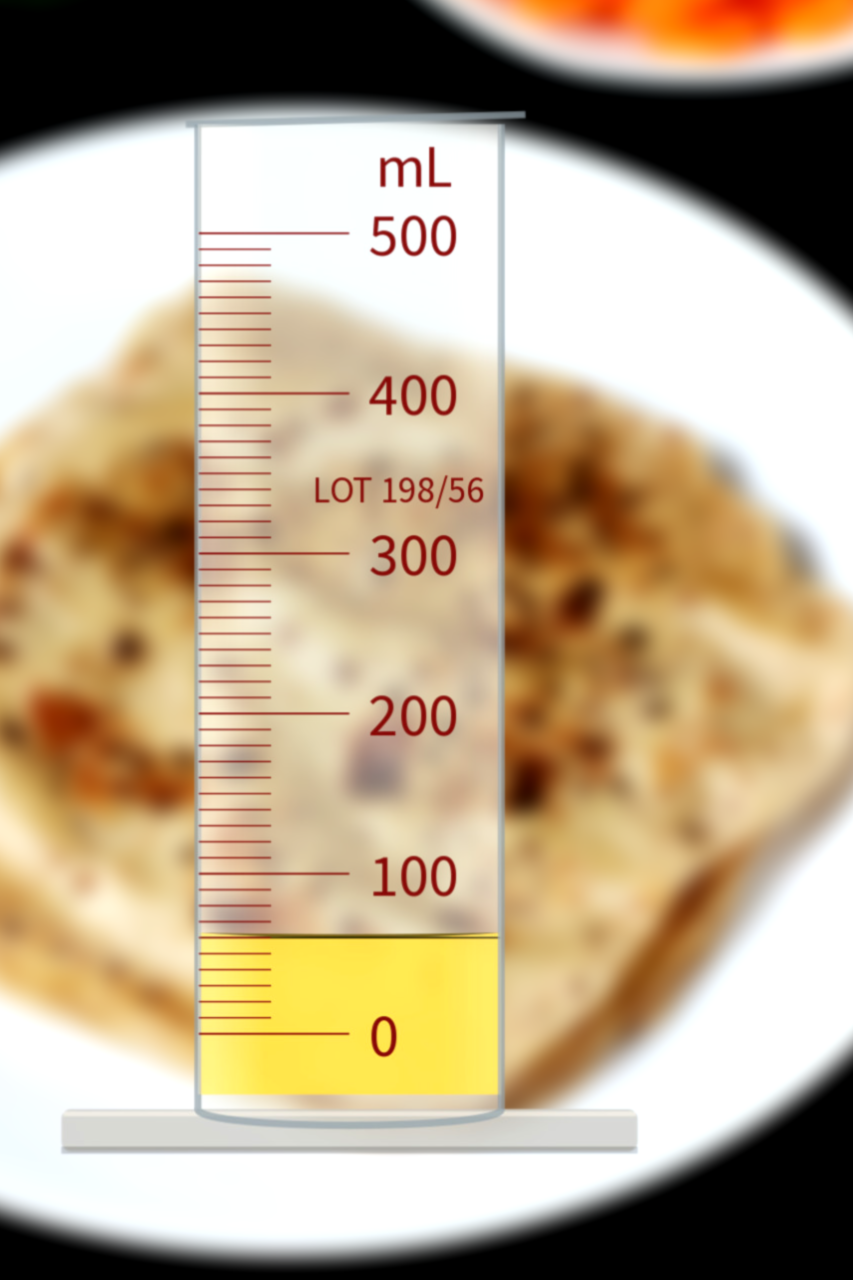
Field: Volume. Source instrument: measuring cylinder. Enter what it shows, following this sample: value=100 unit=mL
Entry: value=60 unit=mL
